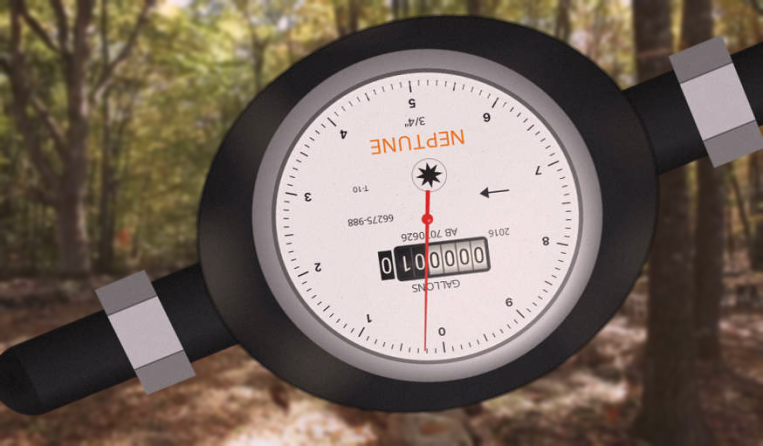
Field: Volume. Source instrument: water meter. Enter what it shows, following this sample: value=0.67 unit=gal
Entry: value=10.2 unit=gal
